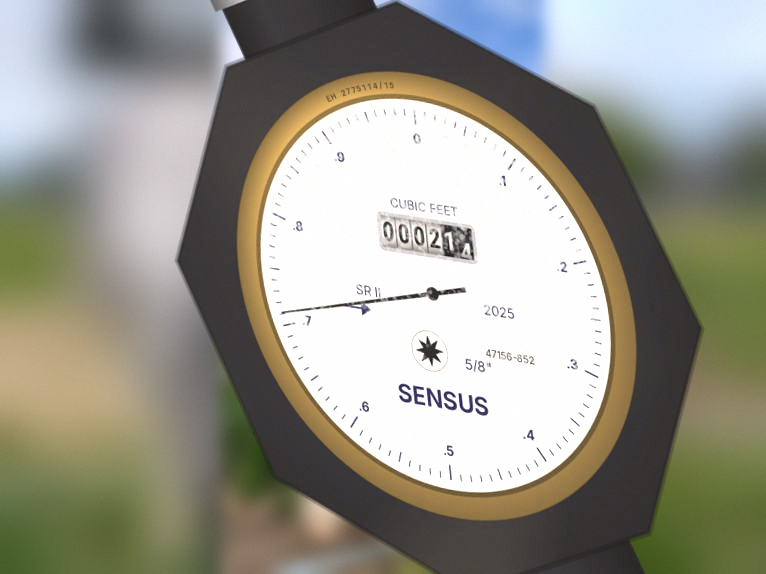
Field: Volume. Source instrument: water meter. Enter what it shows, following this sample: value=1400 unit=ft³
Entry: value=213.71 unit=ft³
